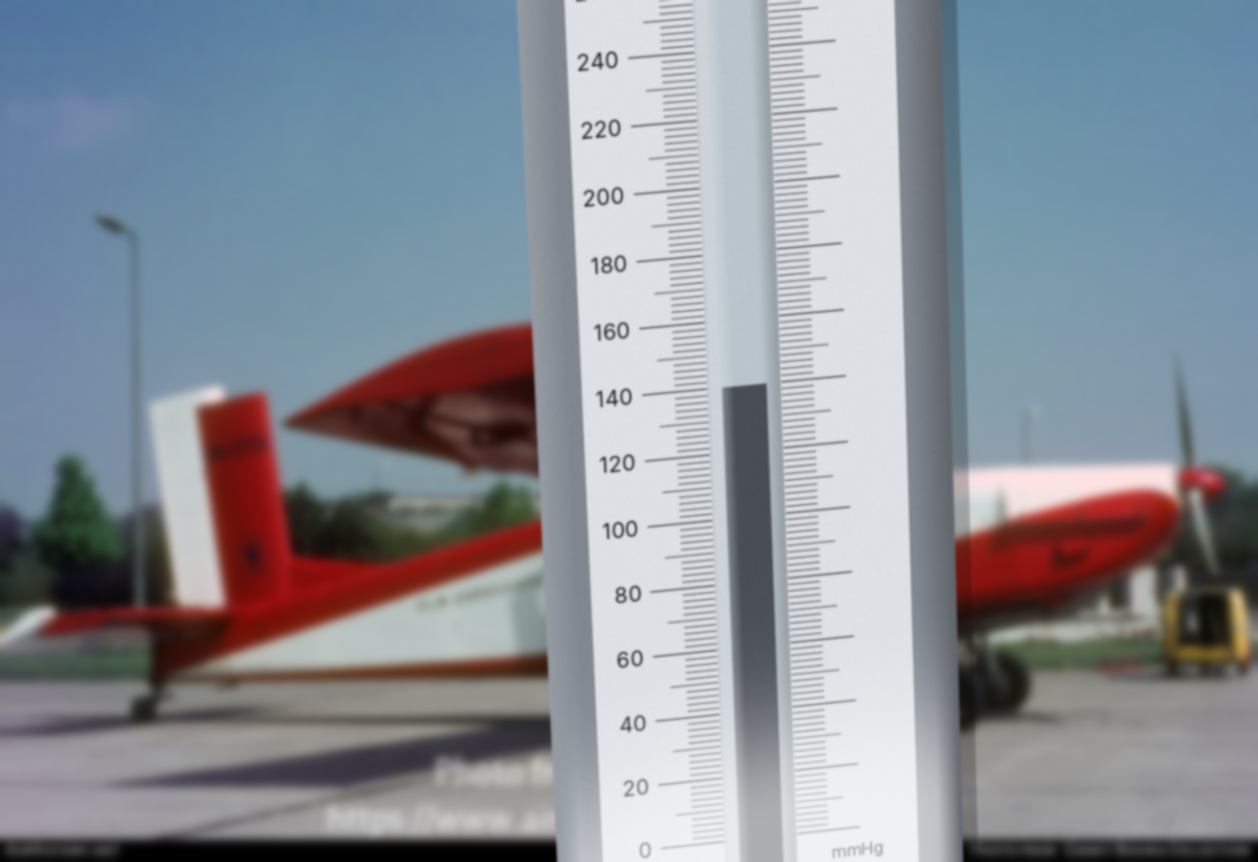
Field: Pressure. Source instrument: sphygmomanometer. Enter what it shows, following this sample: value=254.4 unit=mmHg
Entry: value=140 unit=mmHg
